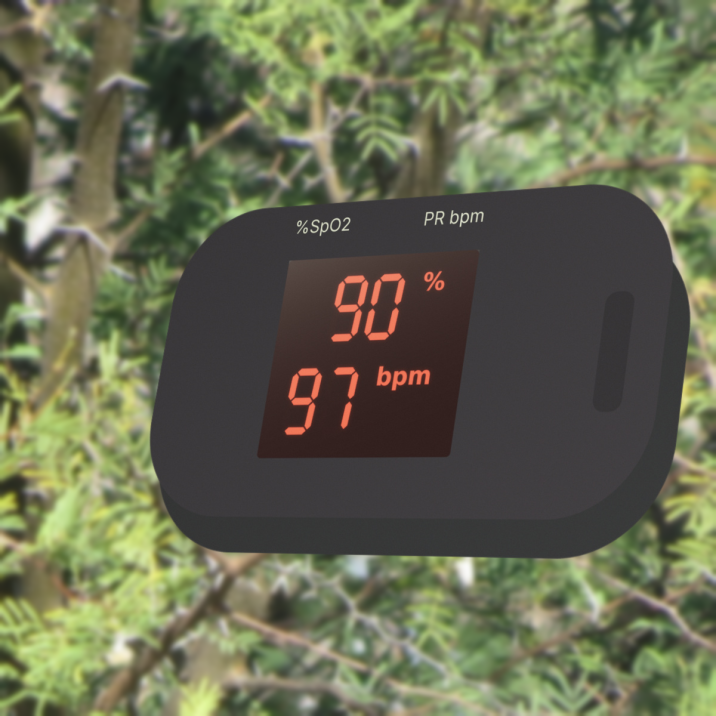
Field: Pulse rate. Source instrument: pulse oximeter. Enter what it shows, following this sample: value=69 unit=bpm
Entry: value=97 unit=bpm
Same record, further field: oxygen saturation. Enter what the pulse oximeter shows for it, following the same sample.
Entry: value=90 unit=%
